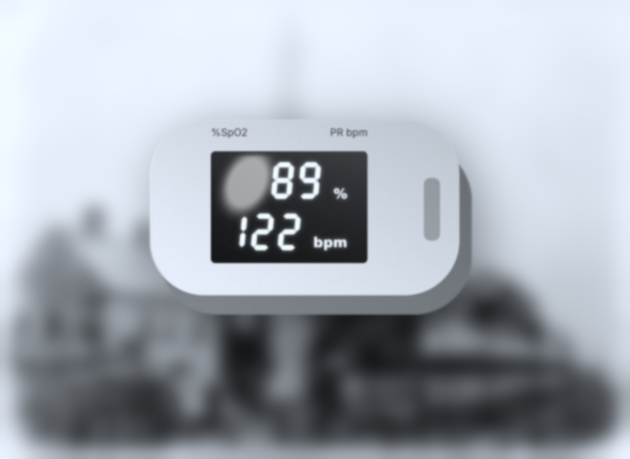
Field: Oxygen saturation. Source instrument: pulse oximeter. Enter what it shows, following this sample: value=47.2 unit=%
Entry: value=89 unit=%
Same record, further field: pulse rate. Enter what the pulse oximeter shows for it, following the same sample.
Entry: value=122 unit=bpm
